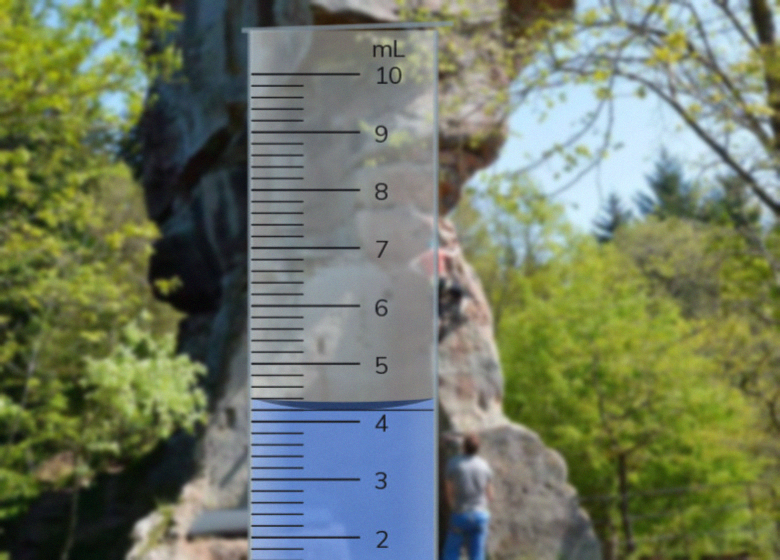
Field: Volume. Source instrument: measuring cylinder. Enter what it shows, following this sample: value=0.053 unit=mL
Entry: value=4.2 unit=mL
